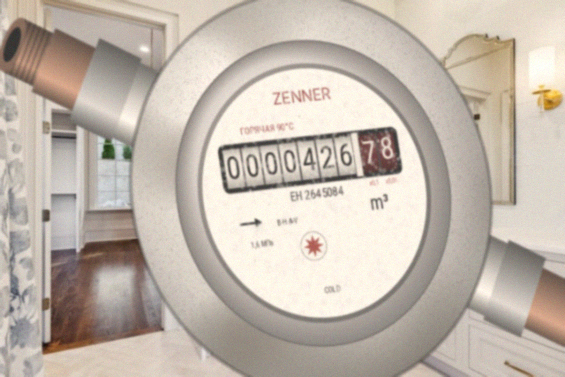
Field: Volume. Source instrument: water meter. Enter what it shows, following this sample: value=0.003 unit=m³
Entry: value=426.78 unit=m³
